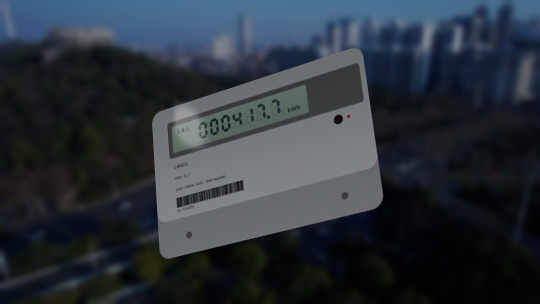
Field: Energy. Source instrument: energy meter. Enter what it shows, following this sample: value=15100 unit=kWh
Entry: value=417.7 unit=kWh
